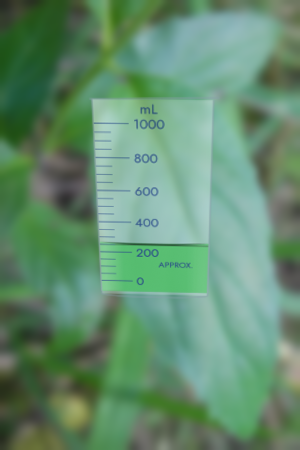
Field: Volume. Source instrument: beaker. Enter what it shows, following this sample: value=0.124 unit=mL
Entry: value=250 unit=mL
